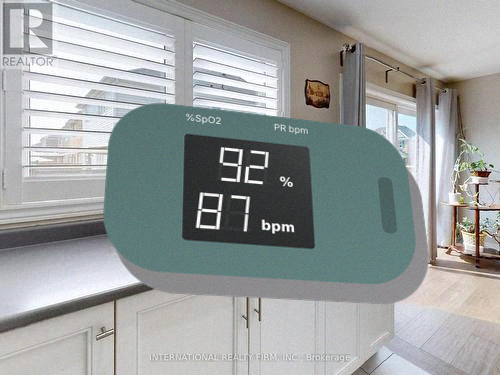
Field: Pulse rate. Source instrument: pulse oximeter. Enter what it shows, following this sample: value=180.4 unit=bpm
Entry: value=87 unit=bpm
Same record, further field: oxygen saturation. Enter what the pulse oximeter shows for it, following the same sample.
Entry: value=92 unit=%
